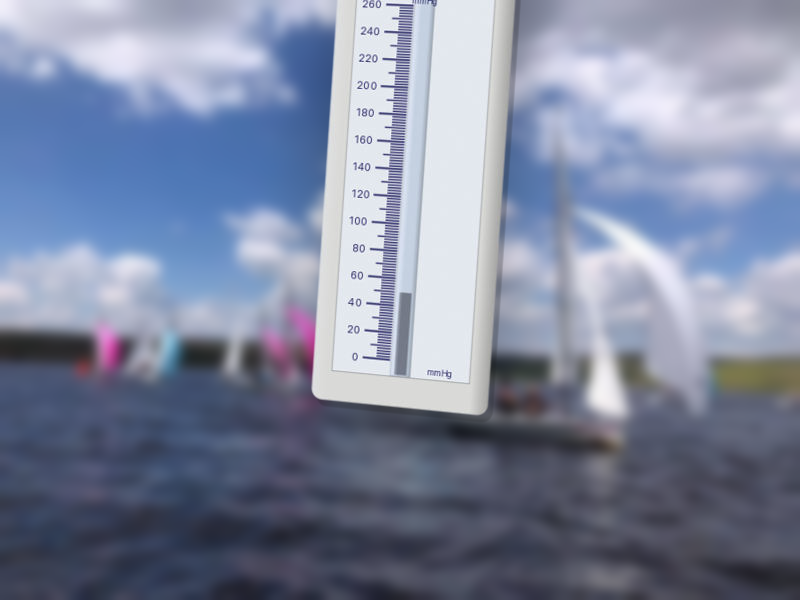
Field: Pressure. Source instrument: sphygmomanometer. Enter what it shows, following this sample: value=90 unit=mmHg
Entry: value=50 unit=mmHg
